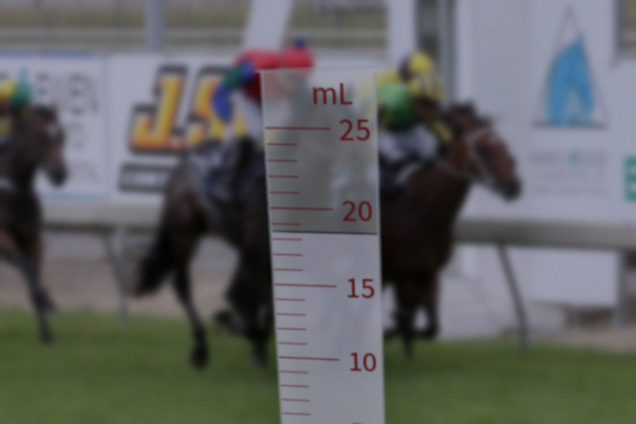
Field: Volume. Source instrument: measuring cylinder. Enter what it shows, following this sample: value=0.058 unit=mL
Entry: value=18.5 unit=mL
